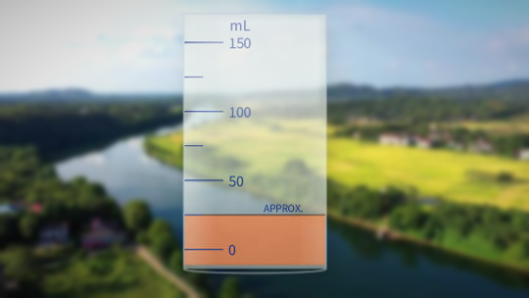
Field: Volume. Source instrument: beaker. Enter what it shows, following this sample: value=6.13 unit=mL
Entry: value=25 unit=mL
